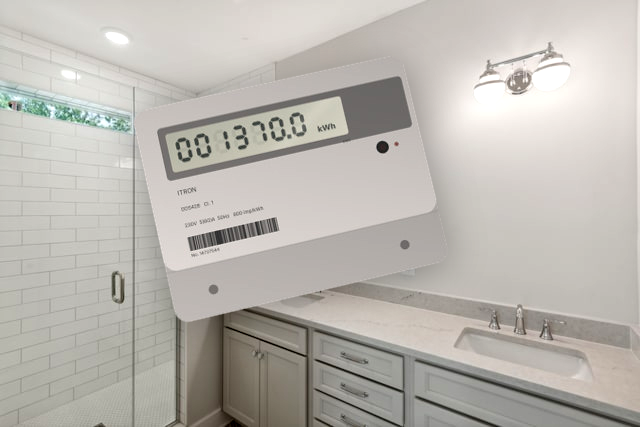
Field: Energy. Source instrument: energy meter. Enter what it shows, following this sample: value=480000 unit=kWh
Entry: value=1370.0 unit=kWh
